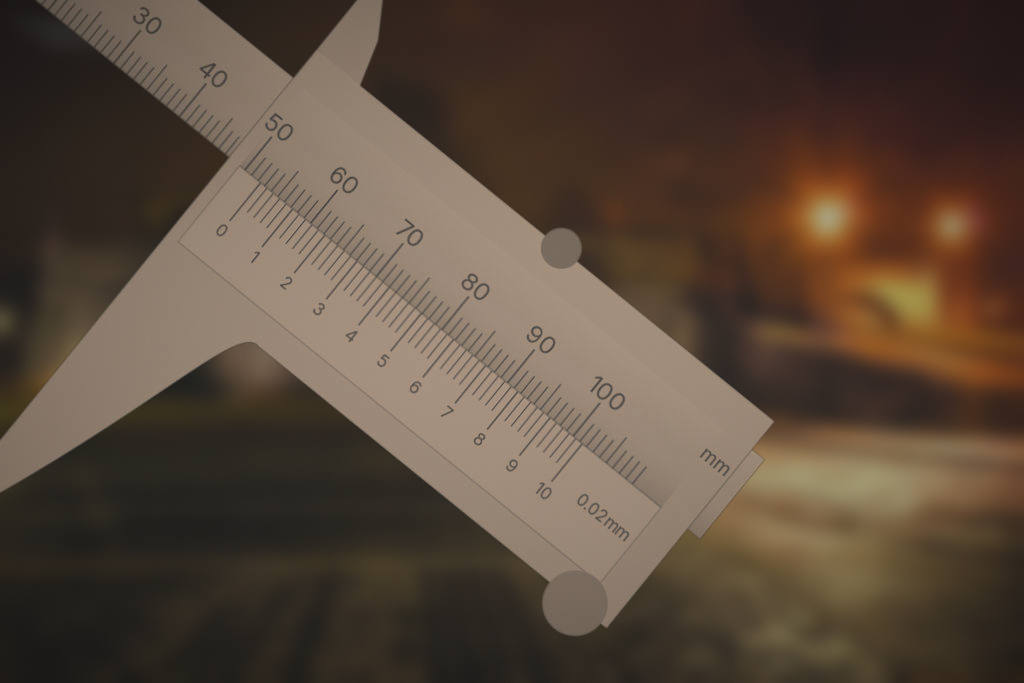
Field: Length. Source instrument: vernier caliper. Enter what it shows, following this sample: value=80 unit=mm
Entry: value=52.4 unit=mm
